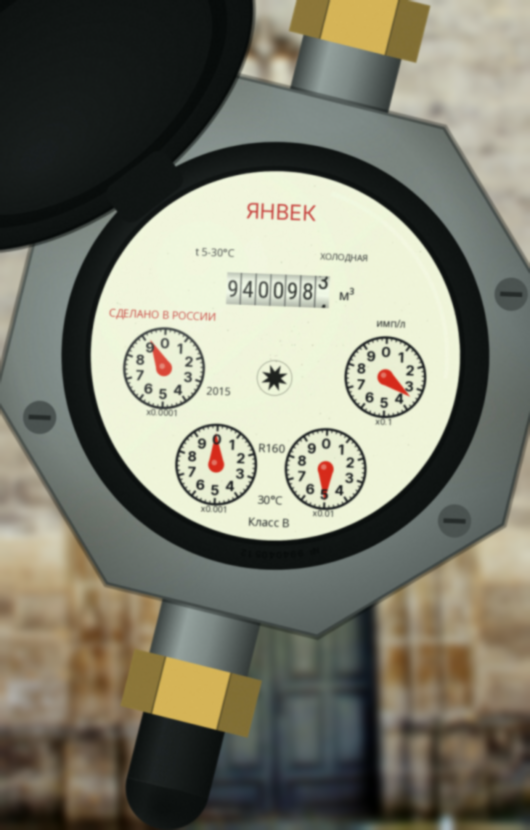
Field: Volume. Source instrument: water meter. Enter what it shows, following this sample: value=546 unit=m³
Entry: value=9400983.3499 unit=m³
